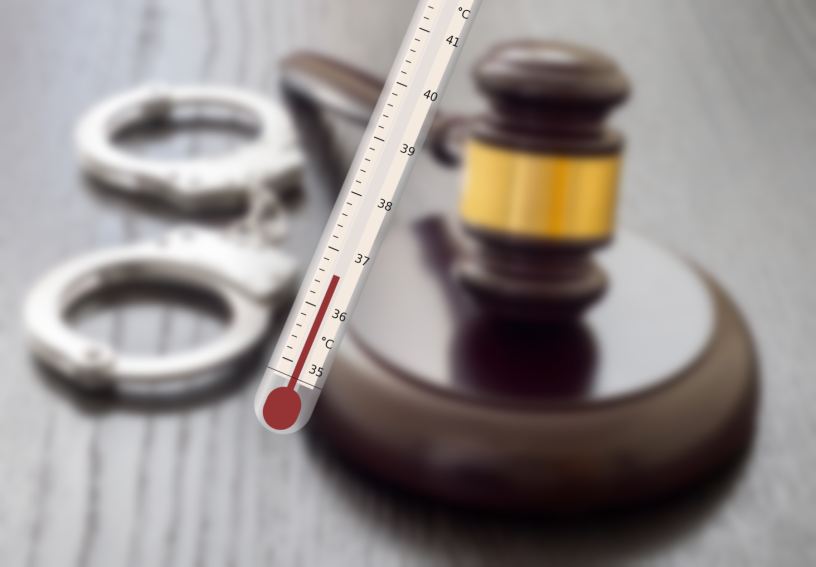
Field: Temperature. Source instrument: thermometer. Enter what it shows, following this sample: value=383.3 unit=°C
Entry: value=36.6 unit=°C
